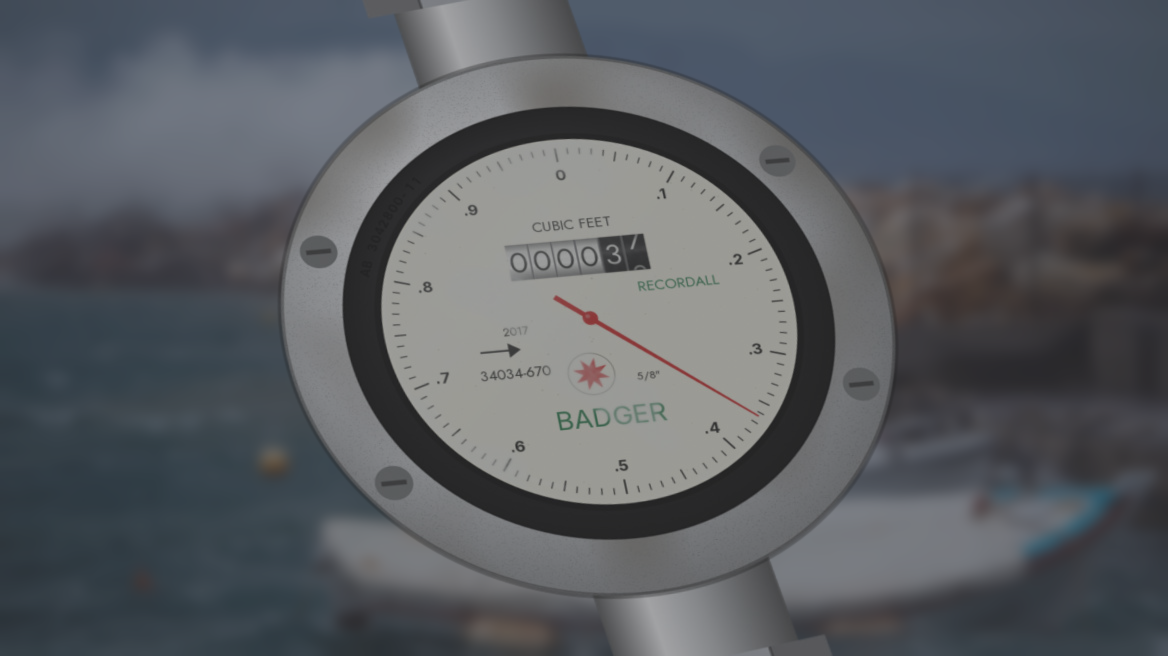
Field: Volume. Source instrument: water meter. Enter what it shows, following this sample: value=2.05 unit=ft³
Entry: value=37.36 unit=ft³
